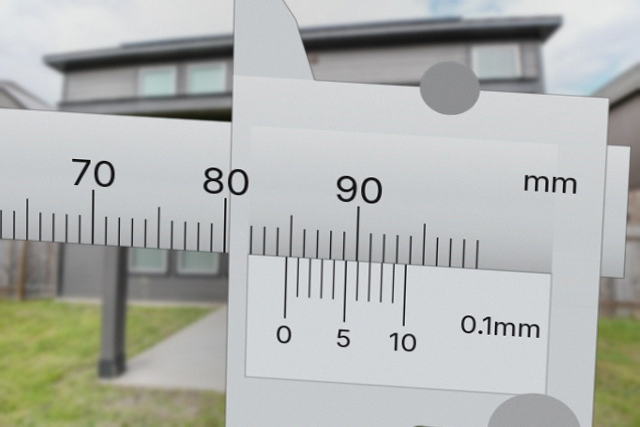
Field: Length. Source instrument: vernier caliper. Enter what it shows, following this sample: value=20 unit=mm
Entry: value=84.7 unit=mm
